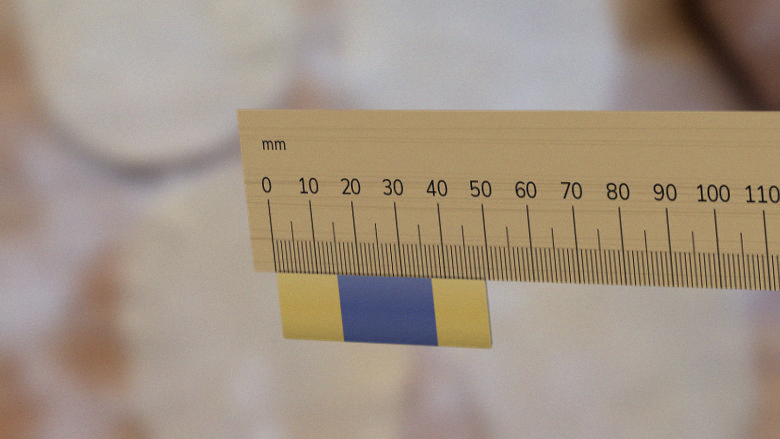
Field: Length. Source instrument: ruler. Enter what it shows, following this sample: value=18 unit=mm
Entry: value=49 unit=mm
